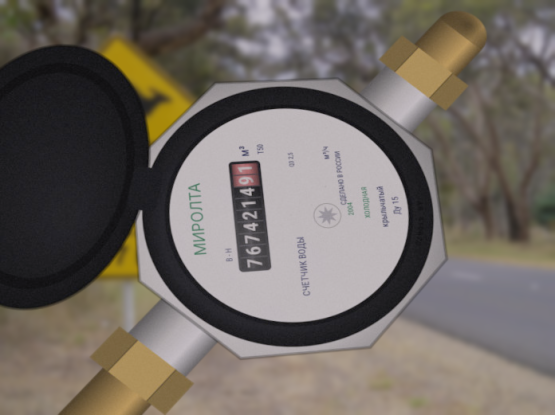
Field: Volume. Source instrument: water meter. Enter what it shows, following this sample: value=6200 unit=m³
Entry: value=7674214.91 unit=m³
